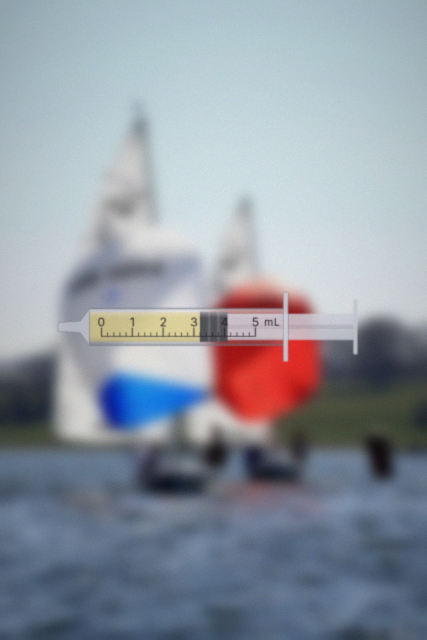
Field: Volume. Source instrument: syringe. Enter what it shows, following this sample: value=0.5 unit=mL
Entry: value=3.2 unit=mL
